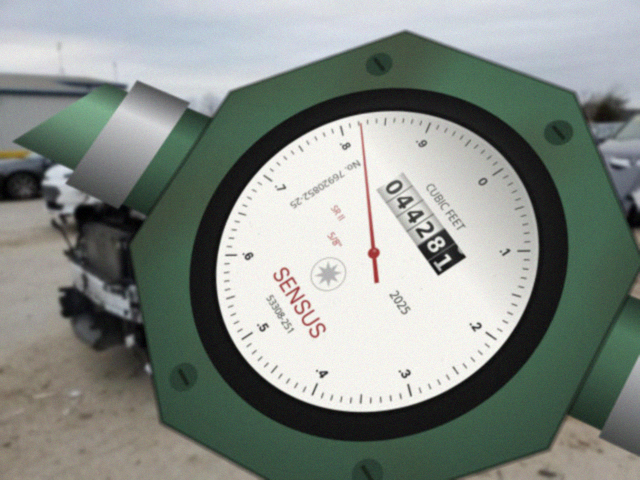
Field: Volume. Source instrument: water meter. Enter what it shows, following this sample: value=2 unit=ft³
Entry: value=44280.82 unit=ft³
